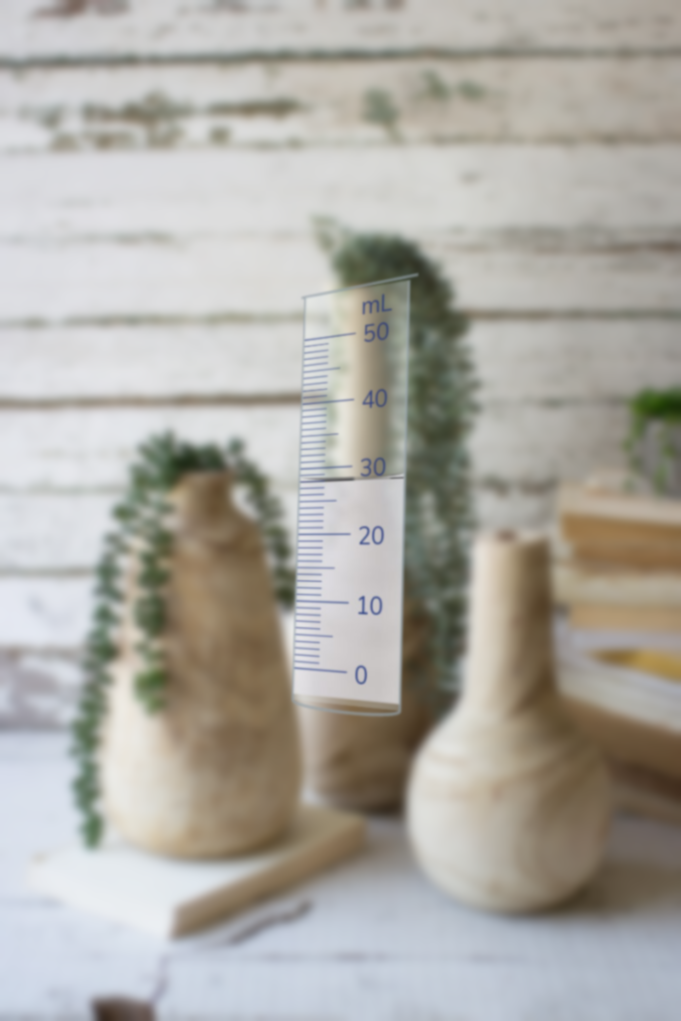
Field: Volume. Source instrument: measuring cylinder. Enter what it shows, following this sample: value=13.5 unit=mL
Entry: value=28 unit=mL
